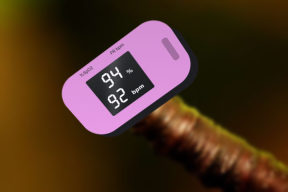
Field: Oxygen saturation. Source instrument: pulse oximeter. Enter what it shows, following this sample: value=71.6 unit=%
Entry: value=94 unit=%
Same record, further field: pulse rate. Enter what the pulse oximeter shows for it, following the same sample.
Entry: value=92 unit=bpm
